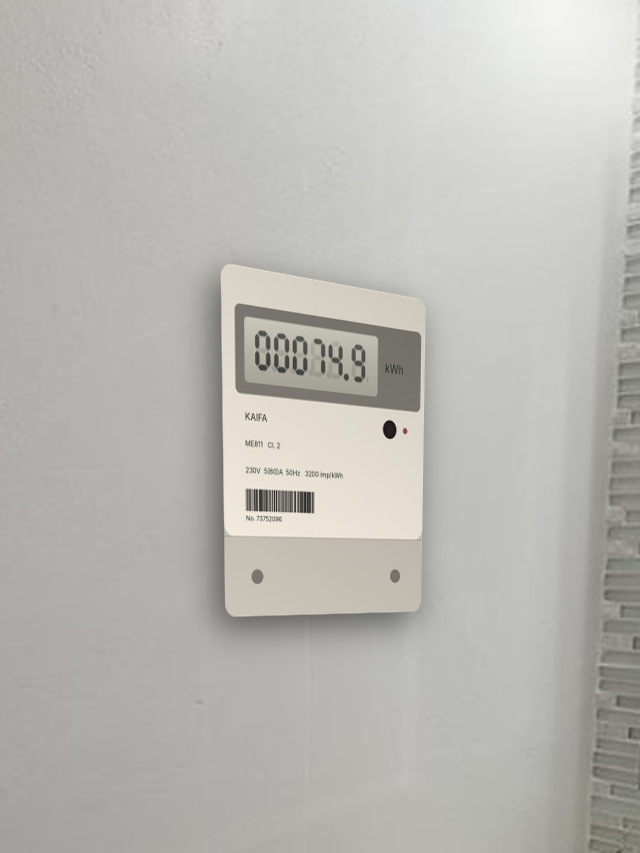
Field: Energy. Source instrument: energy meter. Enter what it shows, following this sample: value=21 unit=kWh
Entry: value=74.9 unit=kWh
